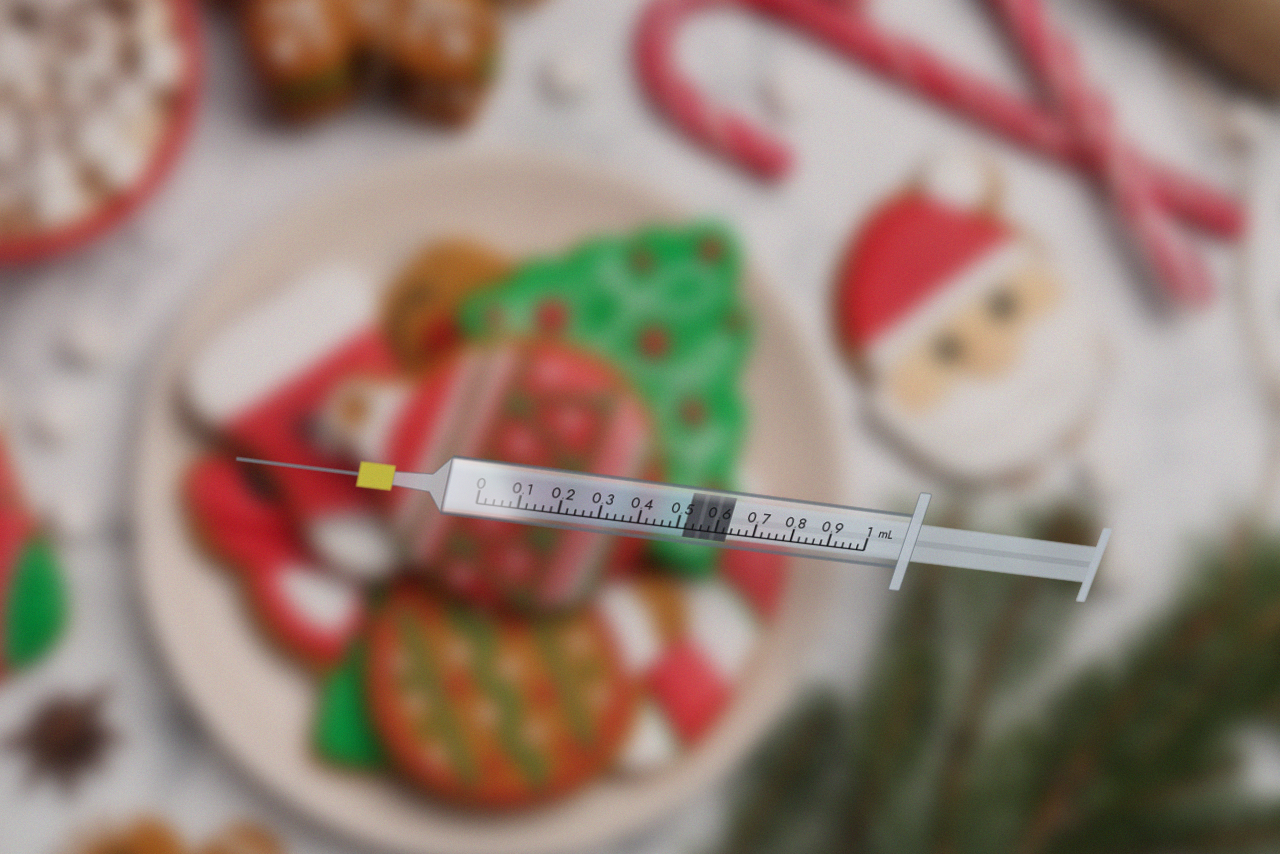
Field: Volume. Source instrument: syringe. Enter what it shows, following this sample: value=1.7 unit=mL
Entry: value=0.52 unit=mL
